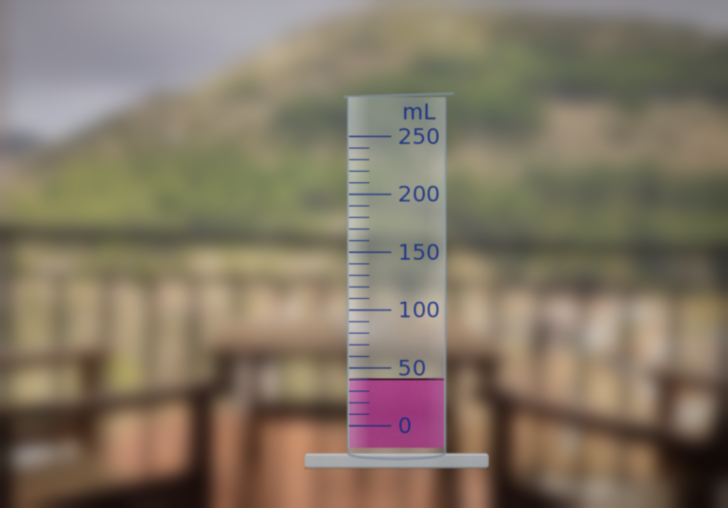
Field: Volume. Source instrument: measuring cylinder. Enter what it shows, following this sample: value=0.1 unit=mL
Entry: value=40 unit=mL
